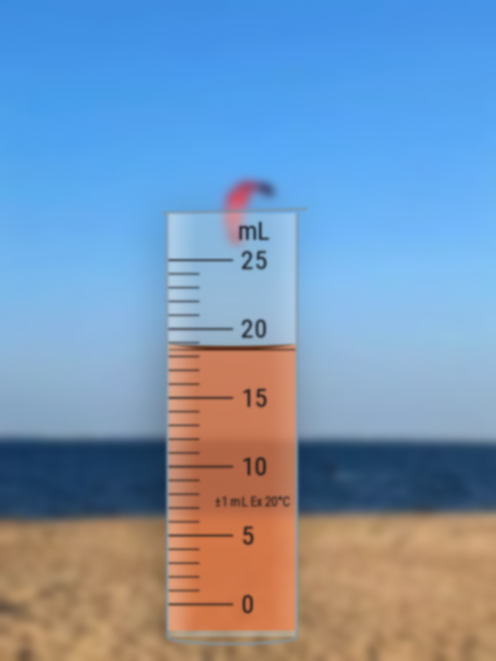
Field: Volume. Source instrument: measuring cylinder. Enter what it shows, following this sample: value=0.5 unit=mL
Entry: value=18.5 unit=mL
